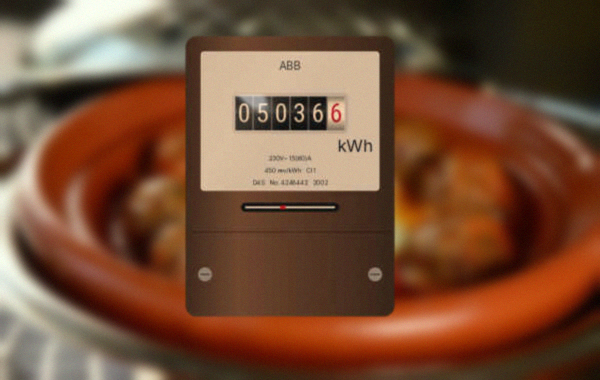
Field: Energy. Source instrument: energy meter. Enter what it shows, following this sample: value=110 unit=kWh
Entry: value=5036.6 unit=kWh
